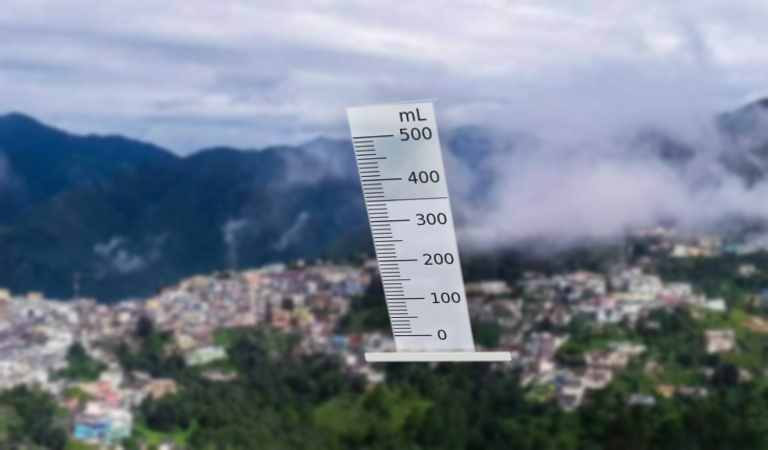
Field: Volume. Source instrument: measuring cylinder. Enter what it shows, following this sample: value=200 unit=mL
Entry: value=350 unit=mL
